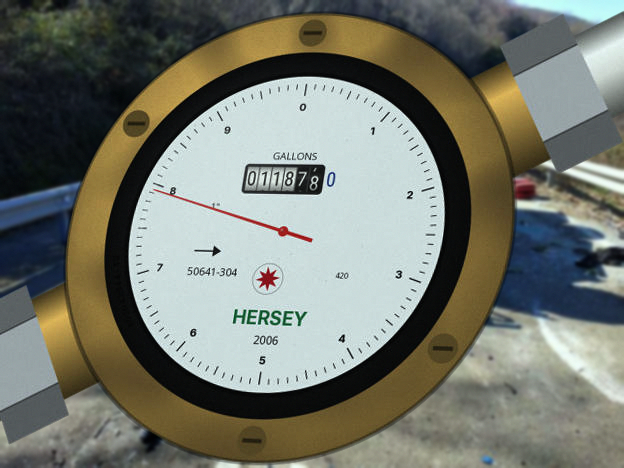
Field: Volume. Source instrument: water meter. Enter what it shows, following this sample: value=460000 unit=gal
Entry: value=118777.9 unit=gal
